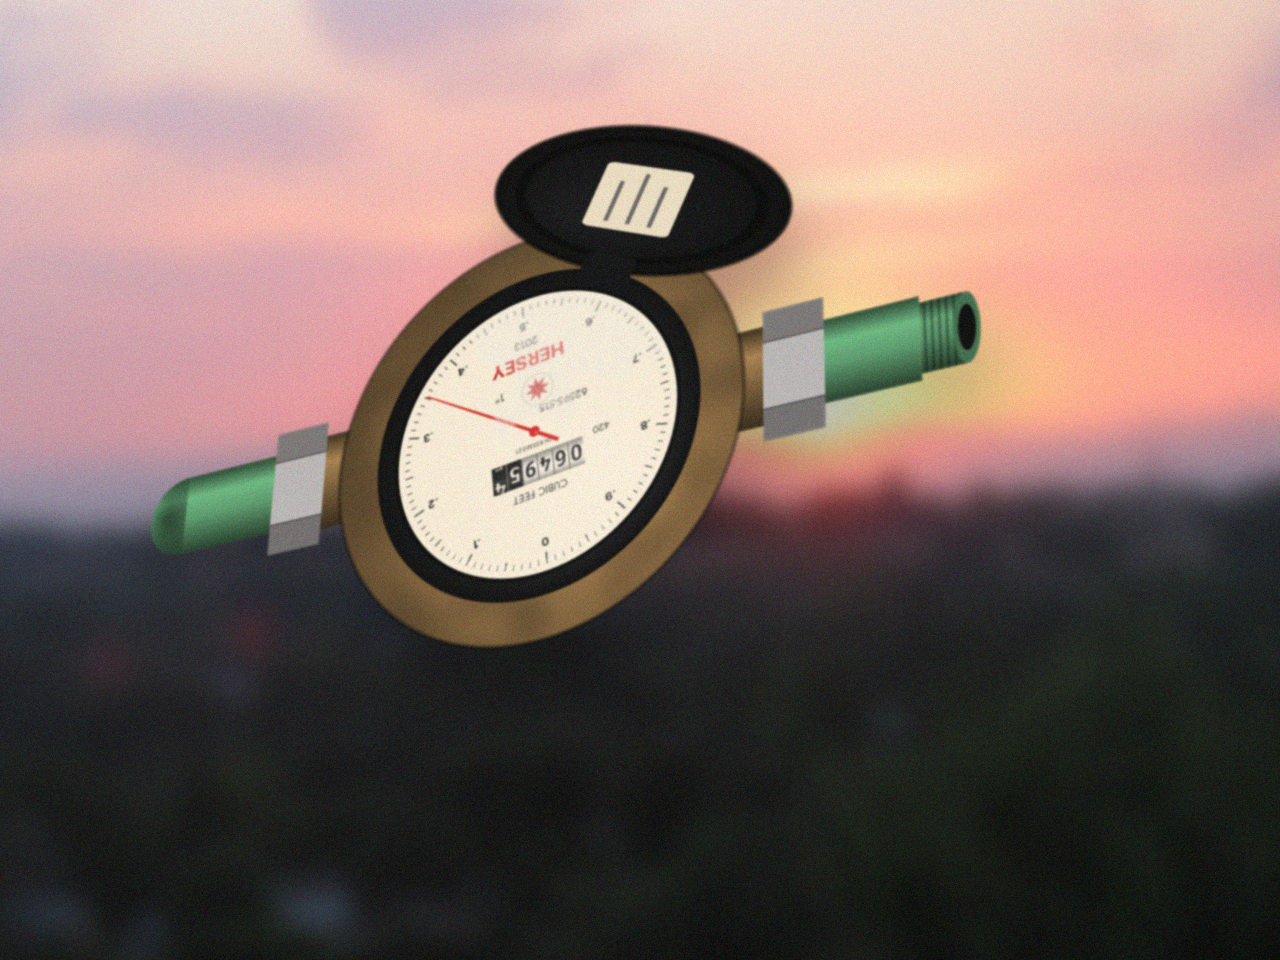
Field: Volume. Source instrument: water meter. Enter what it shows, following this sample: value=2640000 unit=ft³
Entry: value=64954.35 unit=ft³
